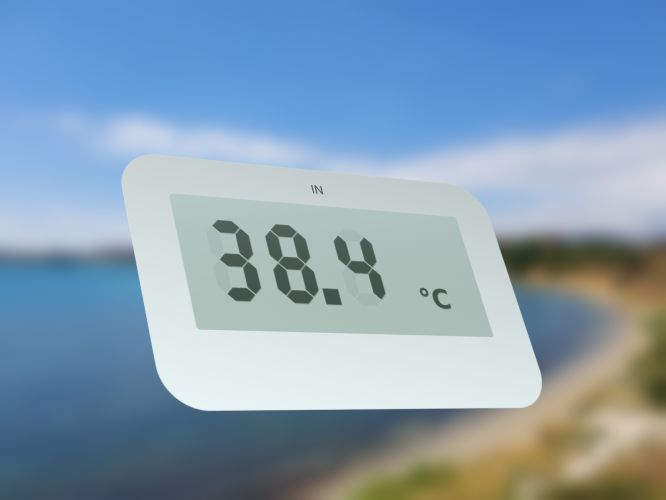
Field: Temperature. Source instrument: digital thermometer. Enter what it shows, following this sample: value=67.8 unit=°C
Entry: value=38.4 unit=°C
